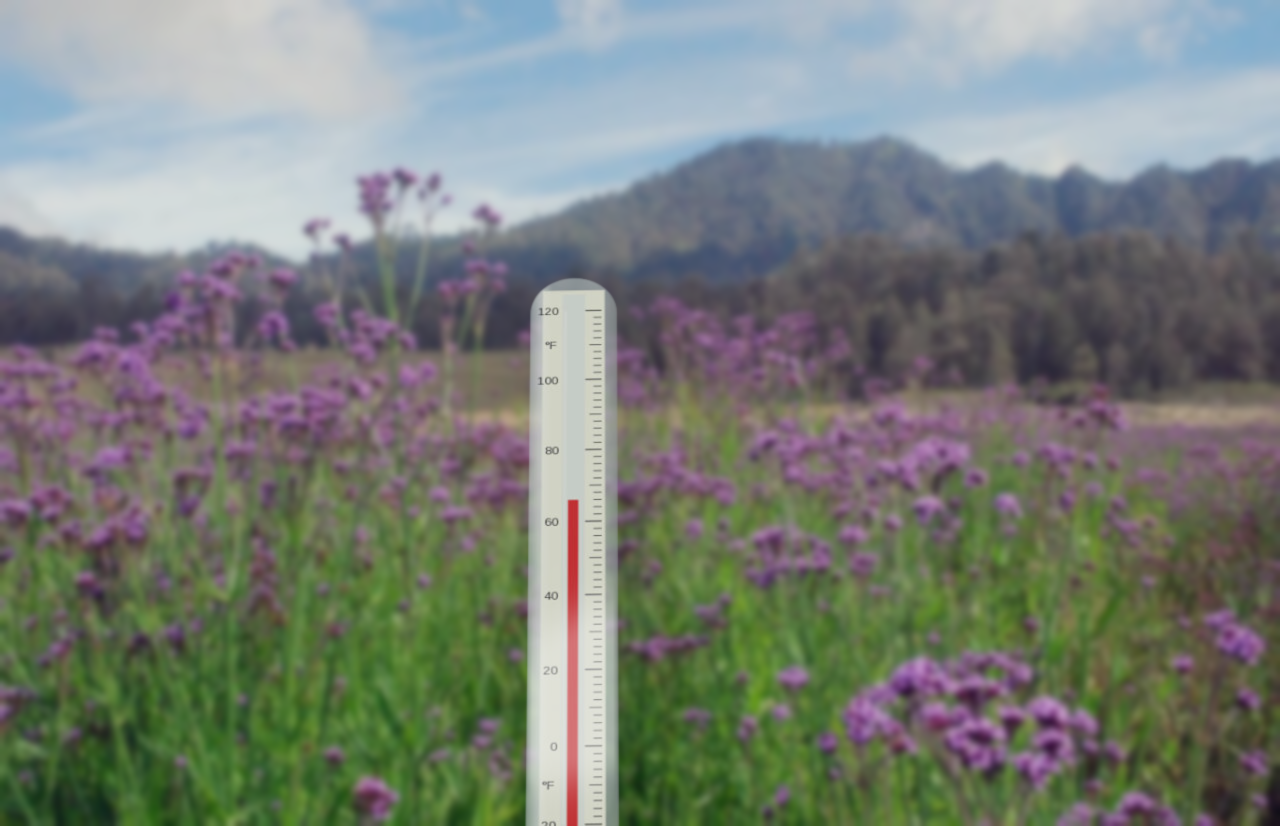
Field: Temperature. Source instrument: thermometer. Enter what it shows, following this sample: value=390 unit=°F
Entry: value=66 unit=°F
